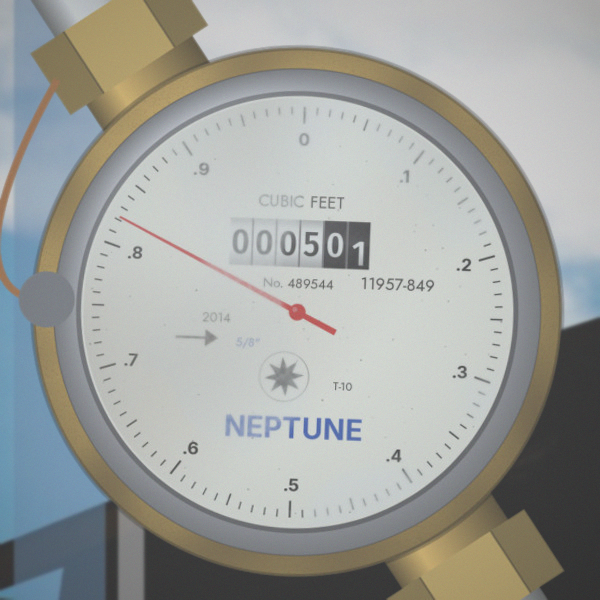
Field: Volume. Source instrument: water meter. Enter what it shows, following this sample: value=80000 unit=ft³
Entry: value=500.82 unit=ft³
